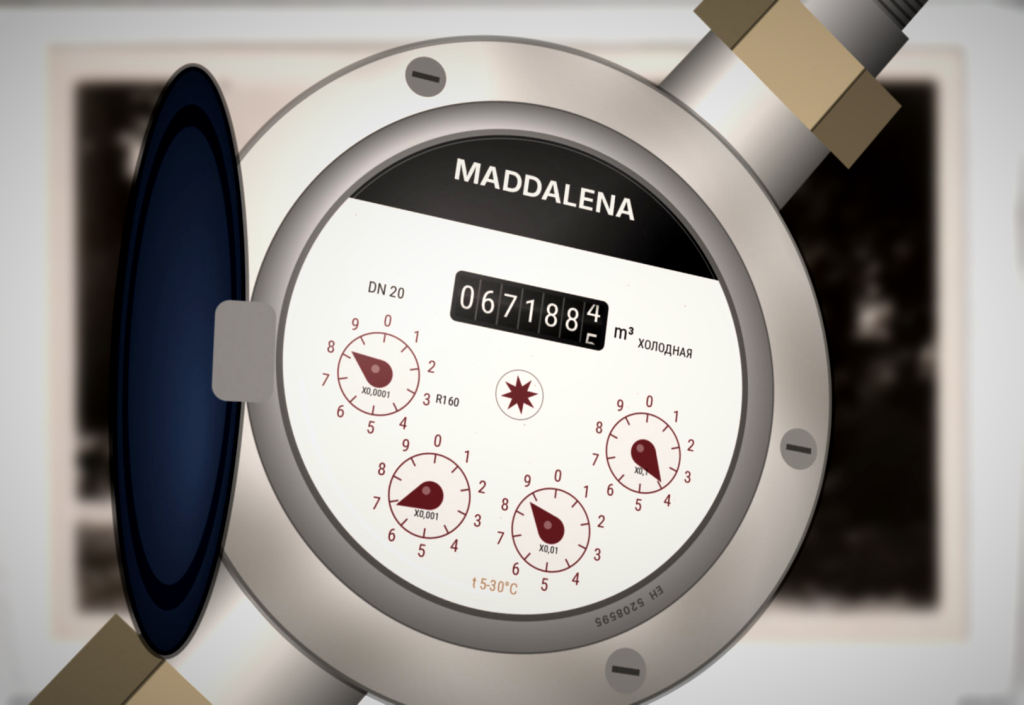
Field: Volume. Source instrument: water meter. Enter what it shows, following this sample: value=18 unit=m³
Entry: value=671884.3868 unit=m³
